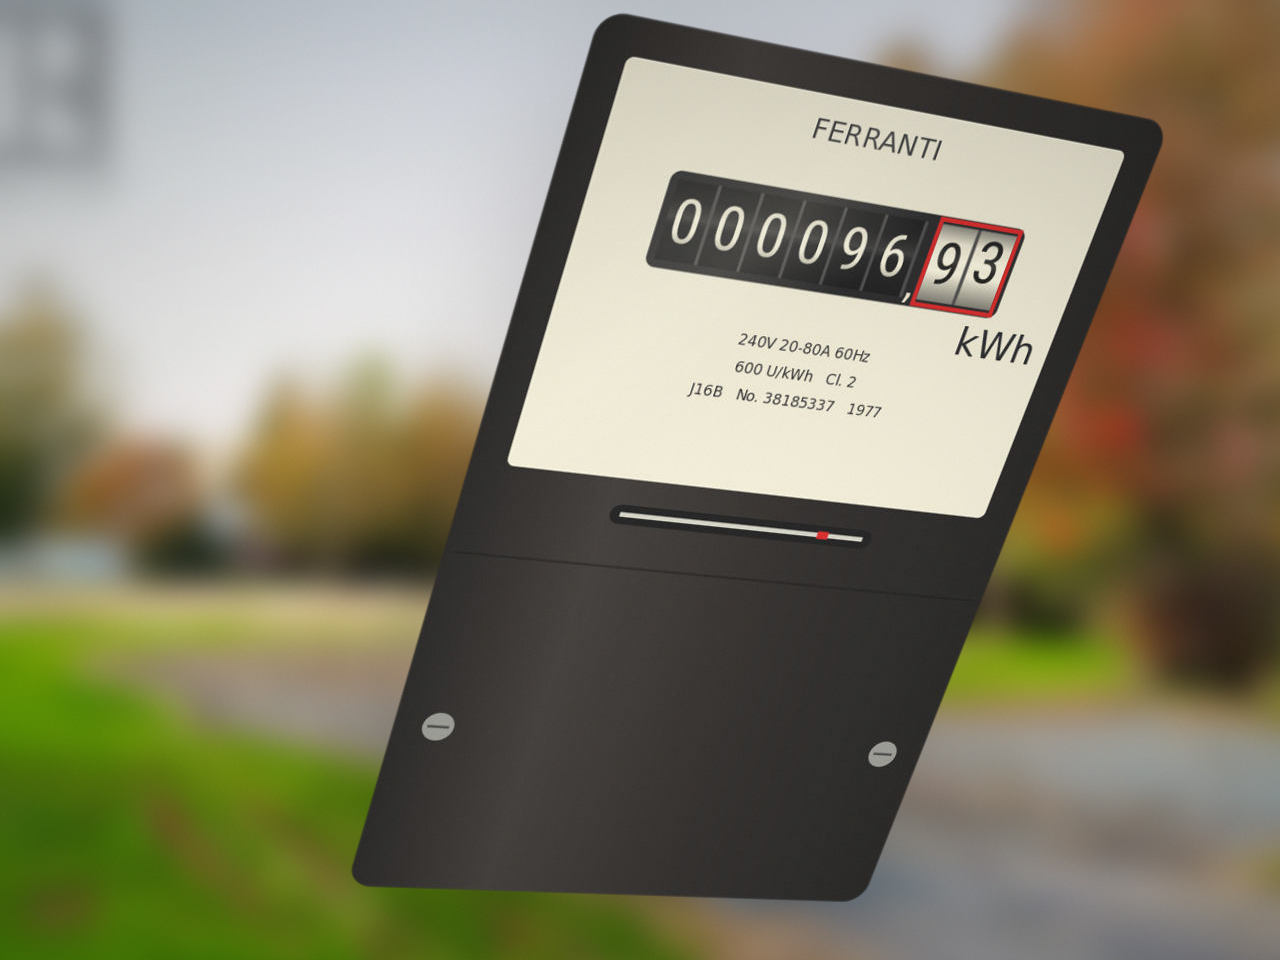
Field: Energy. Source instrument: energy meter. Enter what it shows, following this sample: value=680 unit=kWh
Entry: value=96.93 unit=kWh
